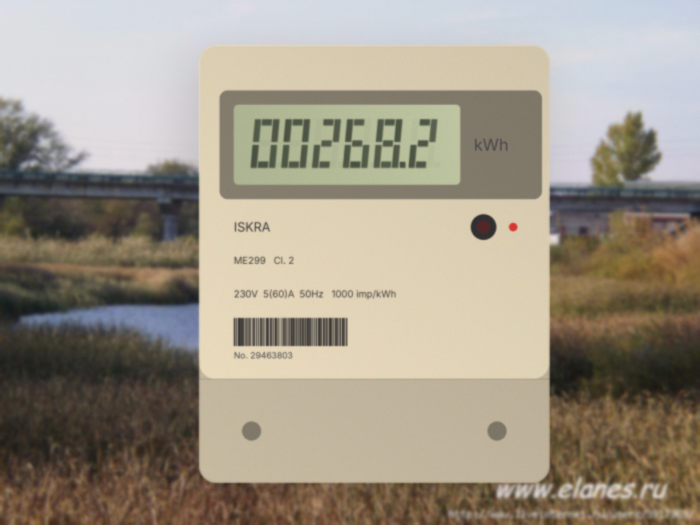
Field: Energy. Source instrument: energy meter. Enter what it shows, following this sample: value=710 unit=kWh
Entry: value=268.2 unit=kWh
